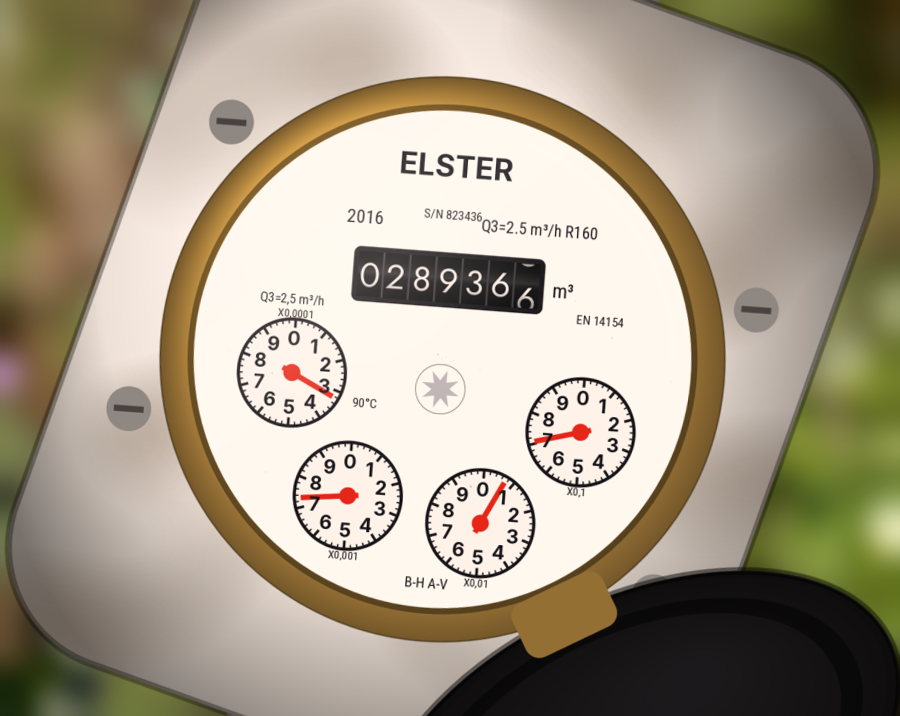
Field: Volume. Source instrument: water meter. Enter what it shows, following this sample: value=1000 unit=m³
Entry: value=289365.7073 unit=m³
